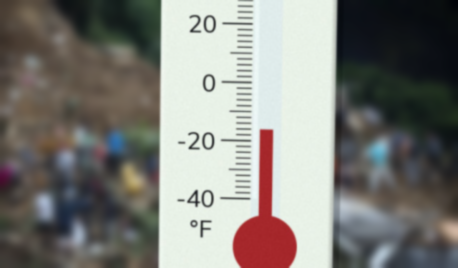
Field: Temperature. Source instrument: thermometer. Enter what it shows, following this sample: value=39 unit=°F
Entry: value=-16 unit=°F
